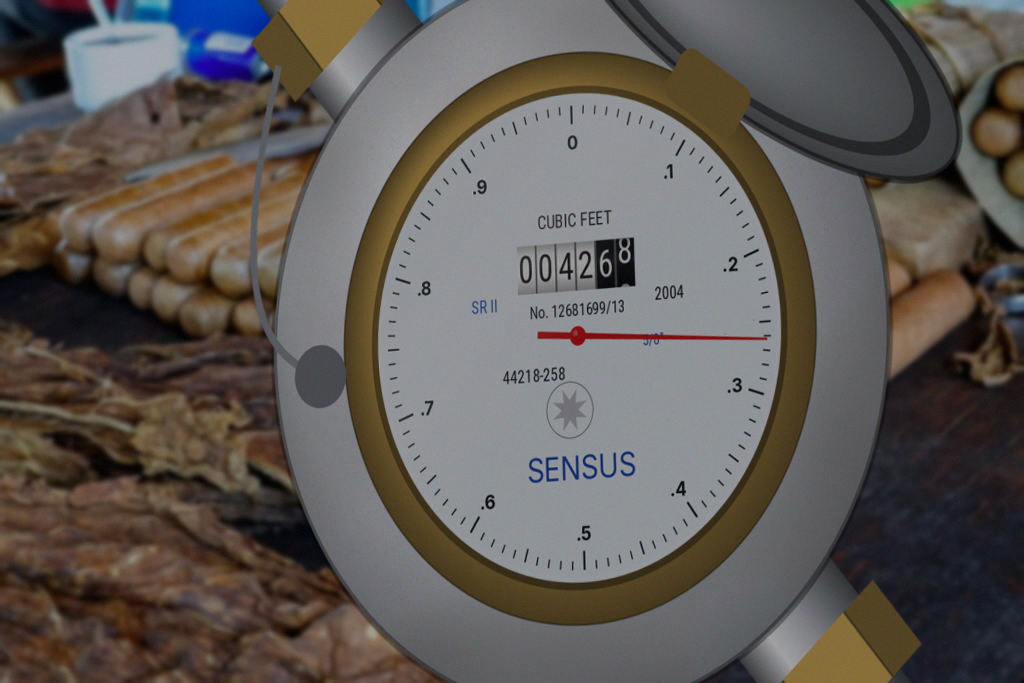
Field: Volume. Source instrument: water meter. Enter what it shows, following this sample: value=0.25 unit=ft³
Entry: value=4268.26 unit=ft³
